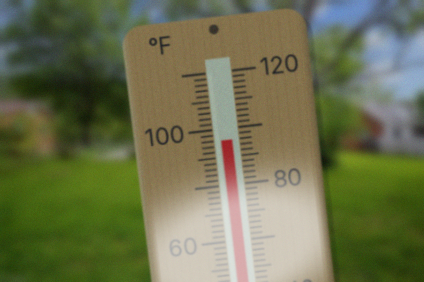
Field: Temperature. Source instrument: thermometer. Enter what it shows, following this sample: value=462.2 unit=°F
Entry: value=96 unit=°F
